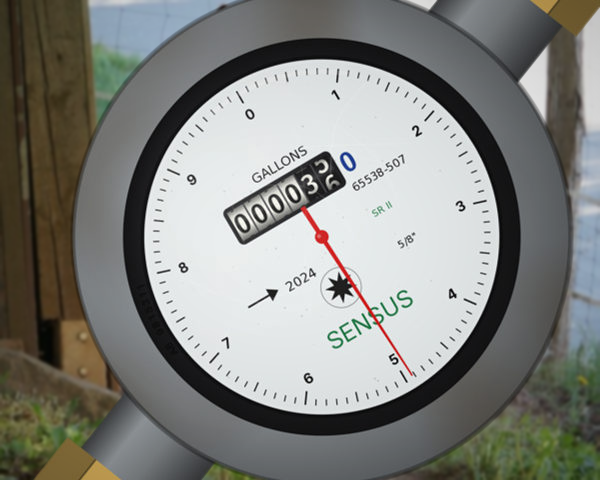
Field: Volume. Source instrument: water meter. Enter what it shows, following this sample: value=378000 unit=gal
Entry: value=354.9 unit=gal
